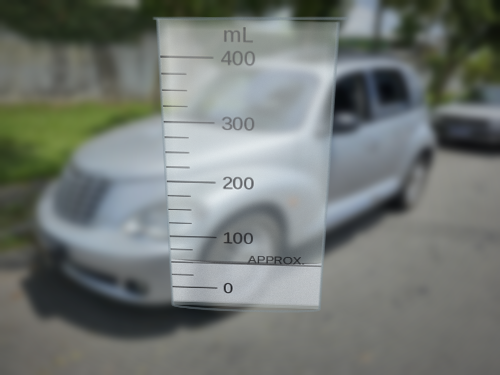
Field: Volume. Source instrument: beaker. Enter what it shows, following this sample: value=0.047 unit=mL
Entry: value=50 unit=mL
